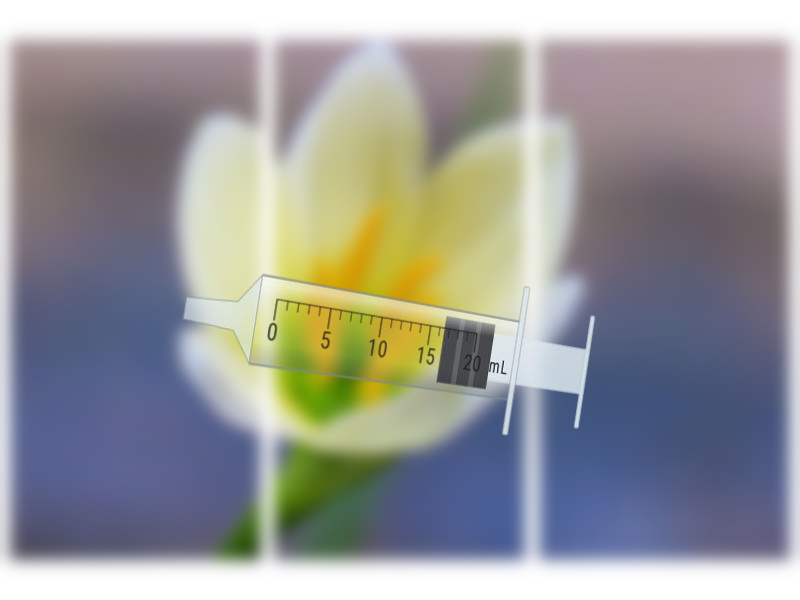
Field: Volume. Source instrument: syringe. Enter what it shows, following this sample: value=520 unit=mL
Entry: value=16.5 unit=mL
